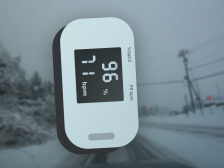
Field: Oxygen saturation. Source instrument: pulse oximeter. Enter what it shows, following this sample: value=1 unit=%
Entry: value=96 unit=%
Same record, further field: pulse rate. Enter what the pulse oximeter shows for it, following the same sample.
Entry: value=71 unit=bpm
